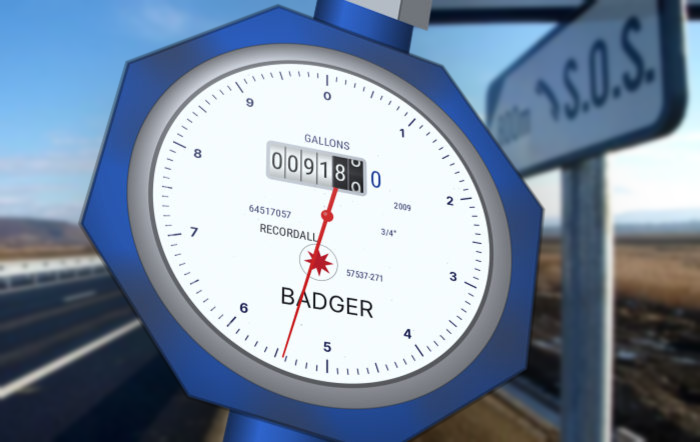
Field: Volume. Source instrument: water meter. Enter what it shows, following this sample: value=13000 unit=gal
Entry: value=91885.4 unit=gal
